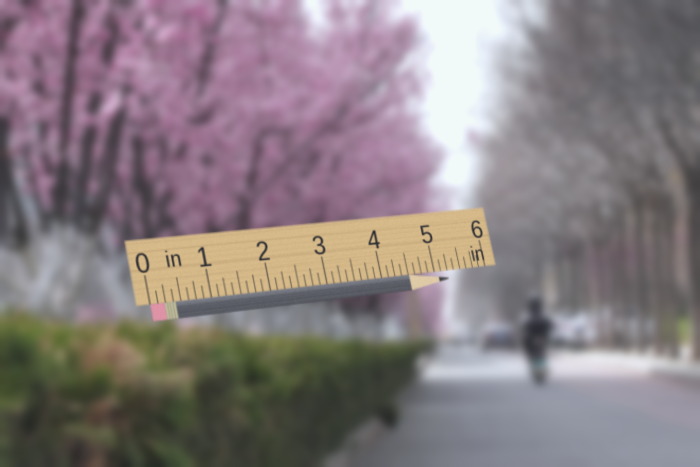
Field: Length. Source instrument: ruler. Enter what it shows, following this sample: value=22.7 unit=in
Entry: value=5.25 unit=in
